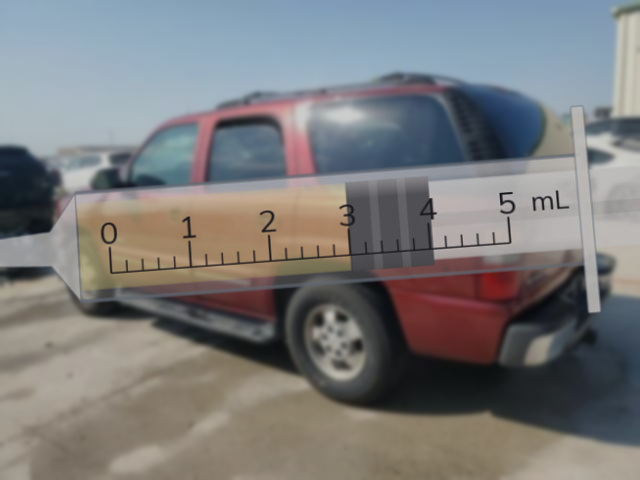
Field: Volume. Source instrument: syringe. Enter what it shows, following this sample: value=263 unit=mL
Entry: value=3 unit=mL
